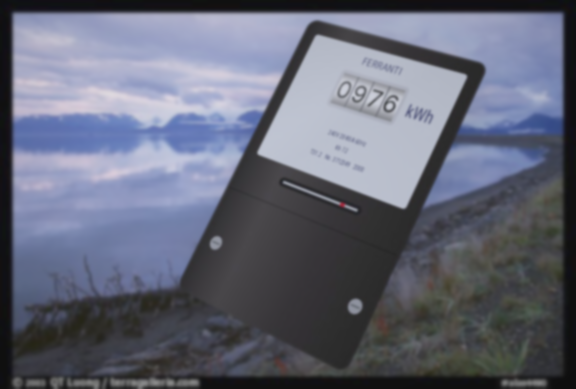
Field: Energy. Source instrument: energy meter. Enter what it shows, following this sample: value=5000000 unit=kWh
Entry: value=976 unit=kWh
